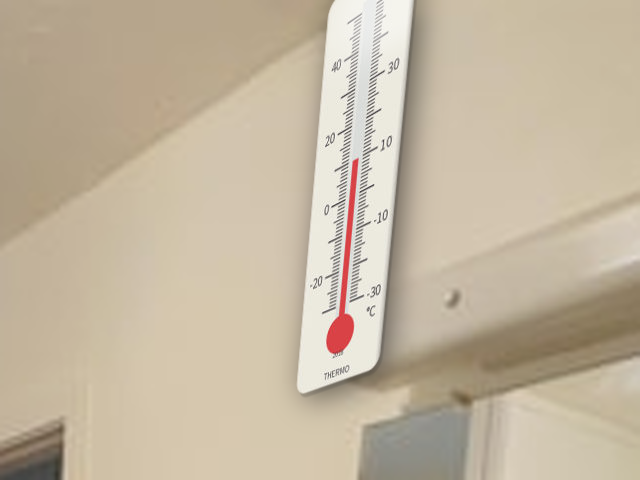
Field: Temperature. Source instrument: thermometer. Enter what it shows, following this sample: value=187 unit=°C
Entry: value=10 unit=°C
